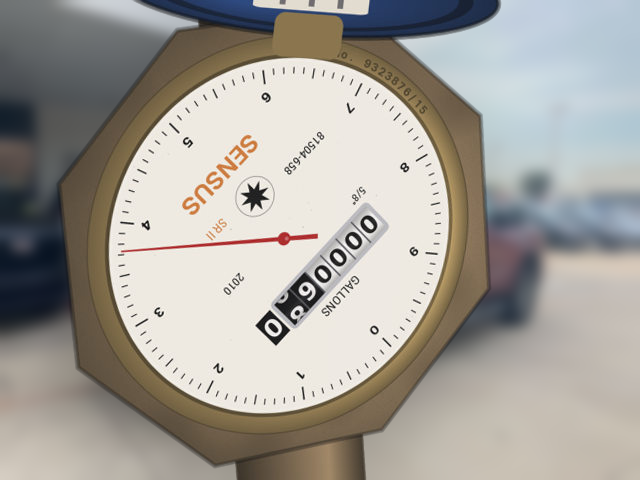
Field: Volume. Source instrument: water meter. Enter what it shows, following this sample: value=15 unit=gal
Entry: value=683.7 unit=gal
